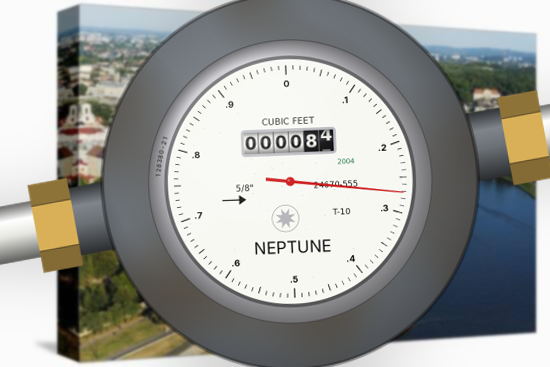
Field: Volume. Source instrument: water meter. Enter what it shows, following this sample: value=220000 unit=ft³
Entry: value=84.27 unit=ft³
